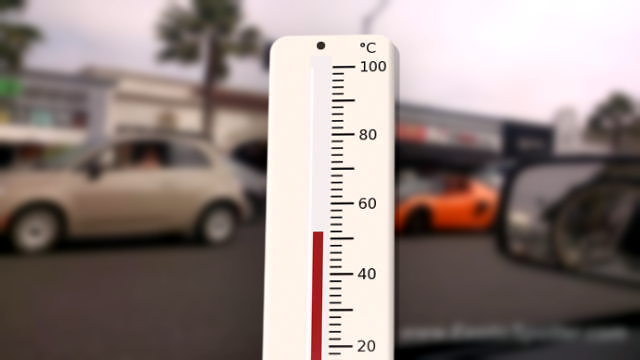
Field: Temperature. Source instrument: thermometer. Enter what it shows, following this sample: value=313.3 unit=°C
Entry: value=52 unit=°C
